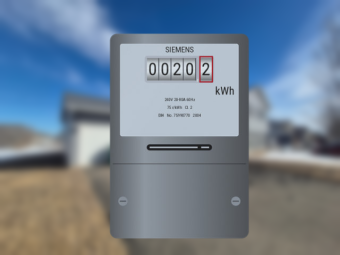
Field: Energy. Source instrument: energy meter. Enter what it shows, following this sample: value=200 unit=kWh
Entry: value=20.2 unit=kWh
